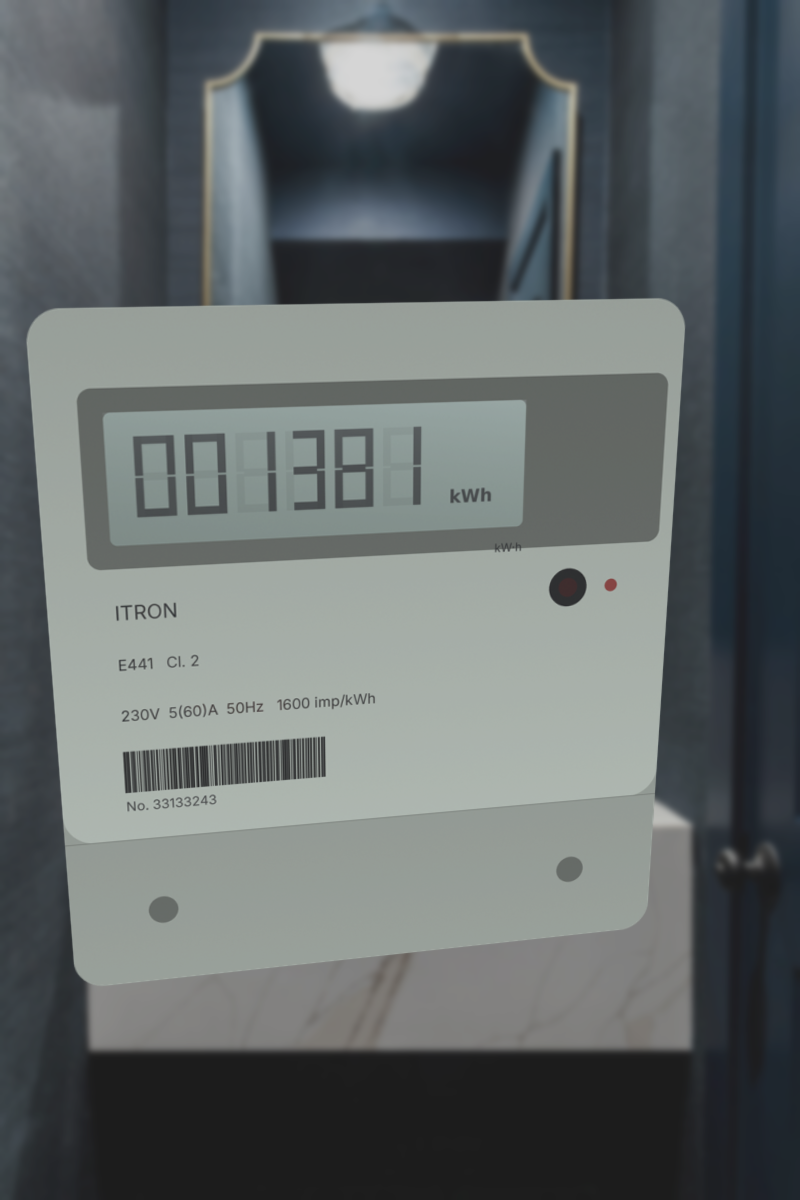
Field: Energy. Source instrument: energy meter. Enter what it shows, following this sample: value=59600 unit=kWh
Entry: value=1381 unit=kWh
